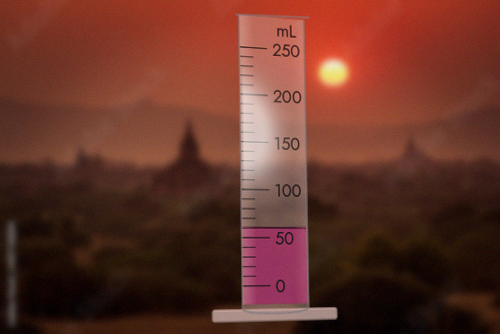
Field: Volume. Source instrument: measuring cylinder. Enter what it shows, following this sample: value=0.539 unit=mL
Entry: value=60 unit=mL
